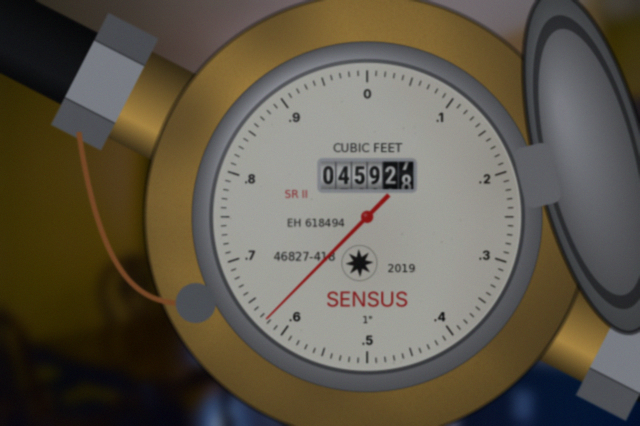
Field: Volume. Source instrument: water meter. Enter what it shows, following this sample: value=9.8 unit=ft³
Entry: value=45927.62 unit=ft³
